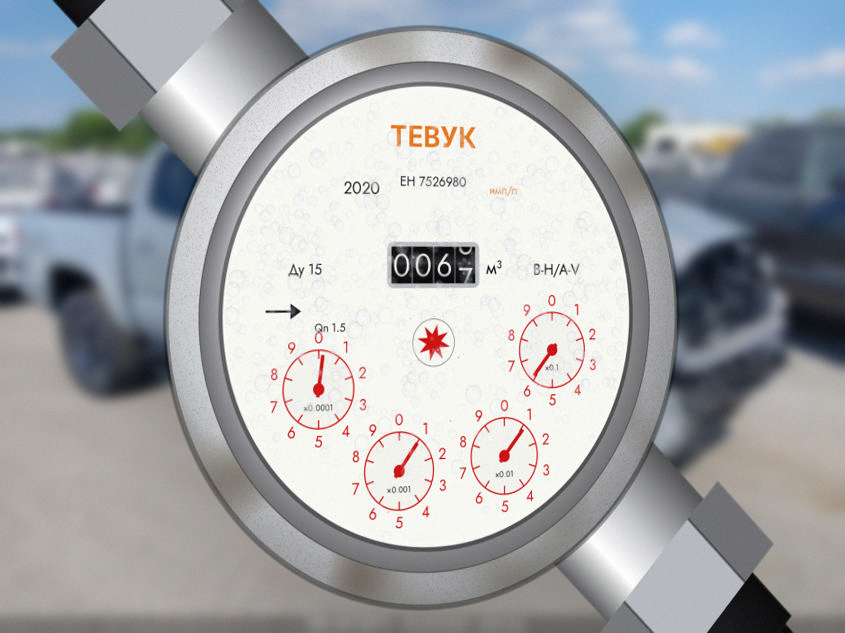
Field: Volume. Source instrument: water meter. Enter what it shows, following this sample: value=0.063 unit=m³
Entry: value=66.6110 unit=m³
